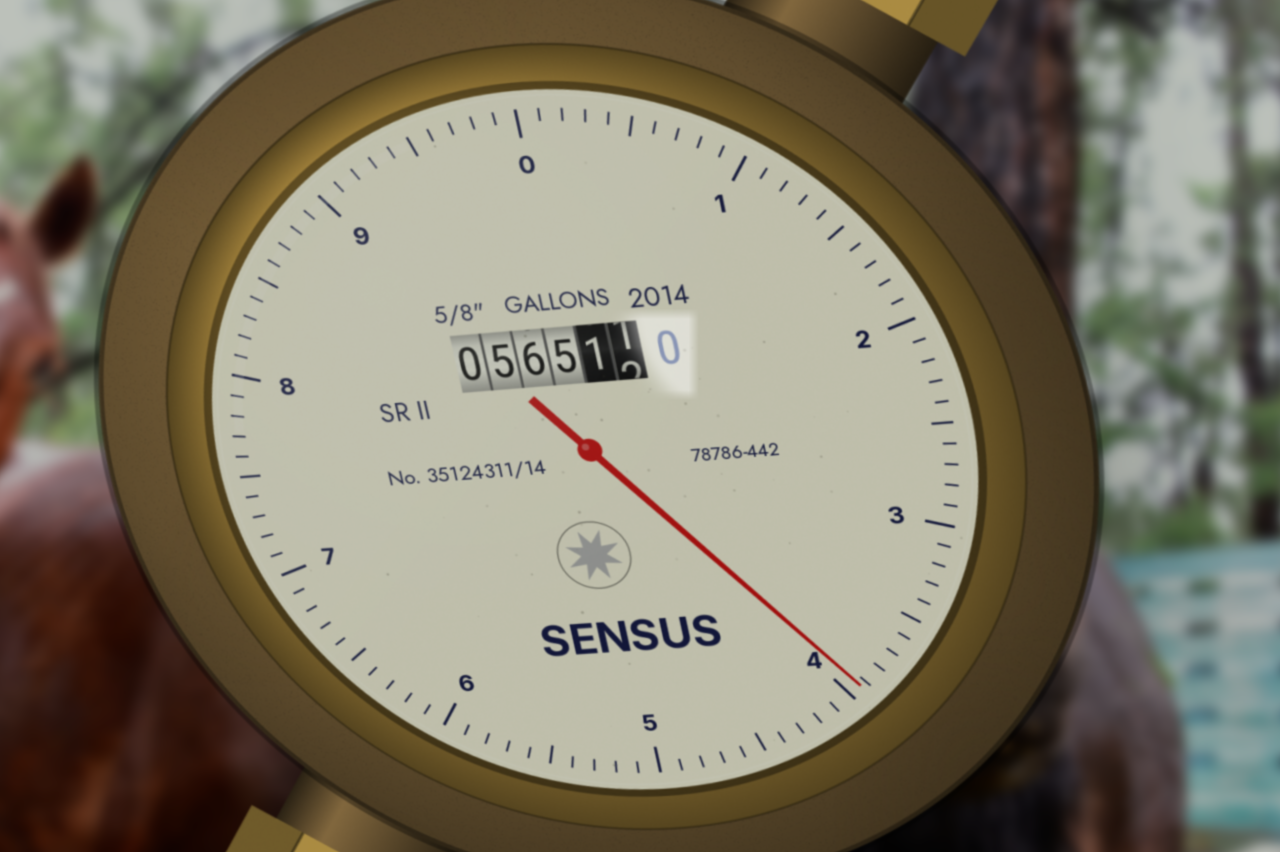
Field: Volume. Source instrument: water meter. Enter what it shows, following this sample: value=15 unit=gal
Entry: value=565113.9 unit=gal
